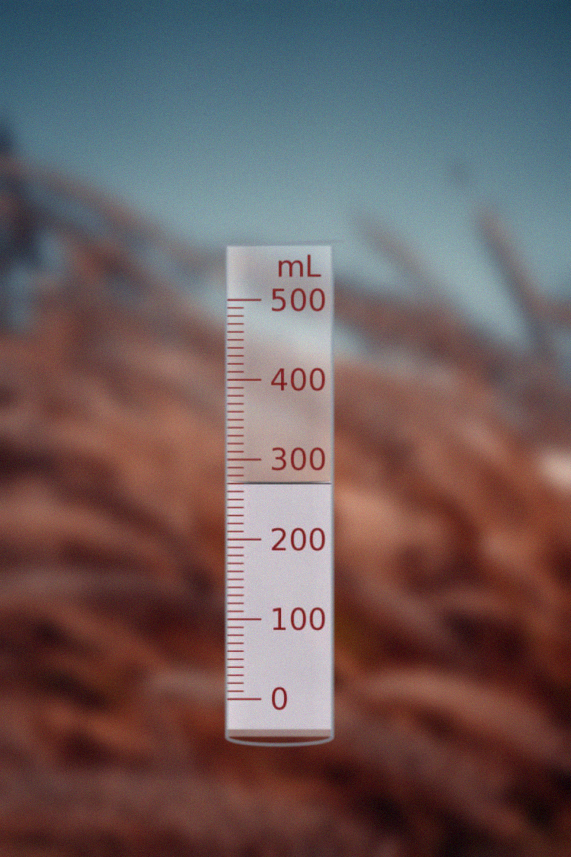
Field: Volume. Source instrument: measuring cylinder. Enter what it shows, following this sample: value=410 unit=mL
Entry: value=270 unit=mL
